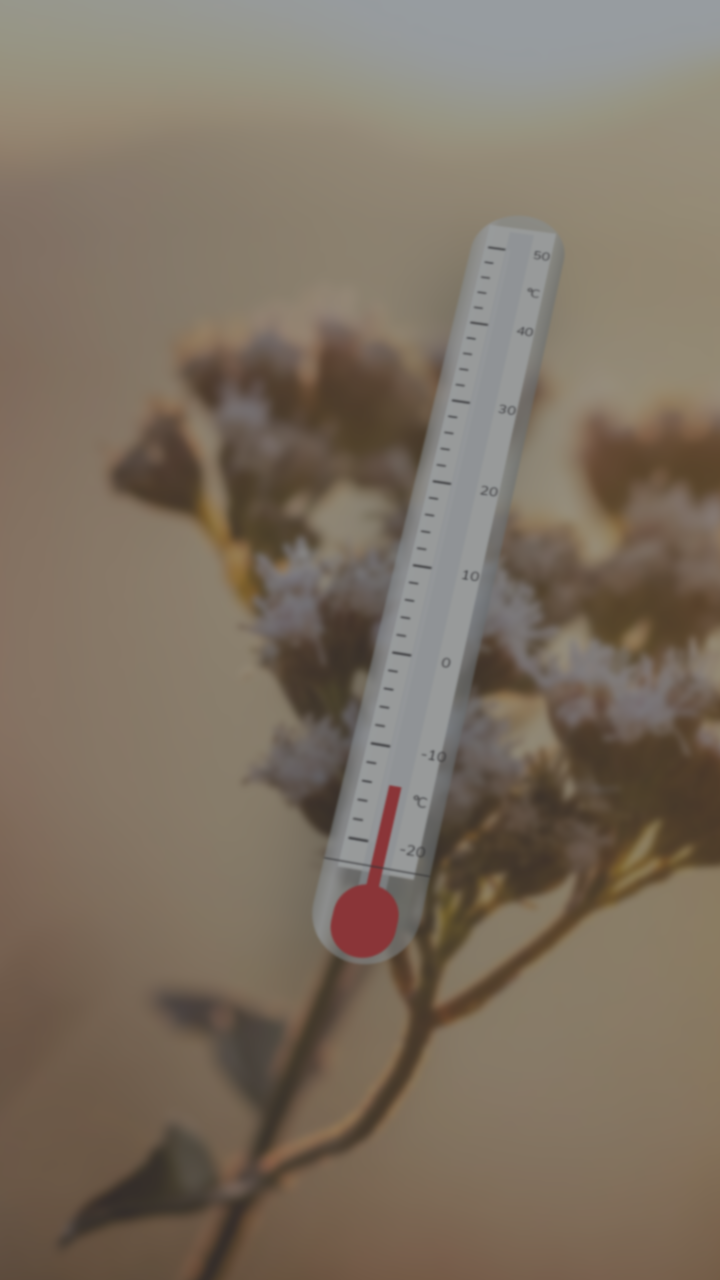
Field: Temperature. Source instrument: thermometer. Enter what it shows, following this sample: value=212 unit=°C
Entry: value=-14 unit=°C
